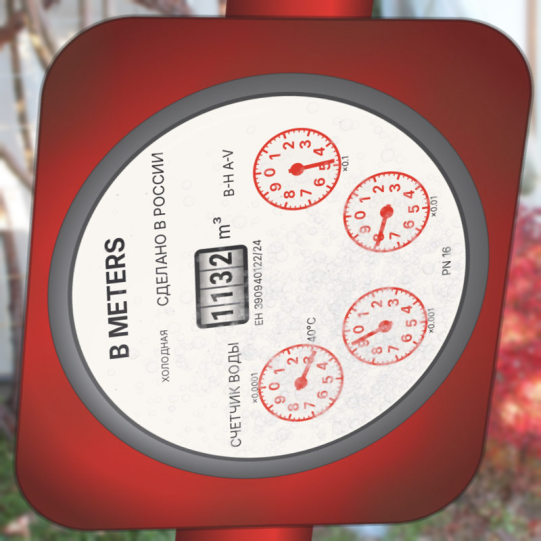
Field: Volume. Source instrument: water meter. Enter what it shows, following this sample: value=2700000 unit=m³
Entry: value=1132.4793 unit=m³
